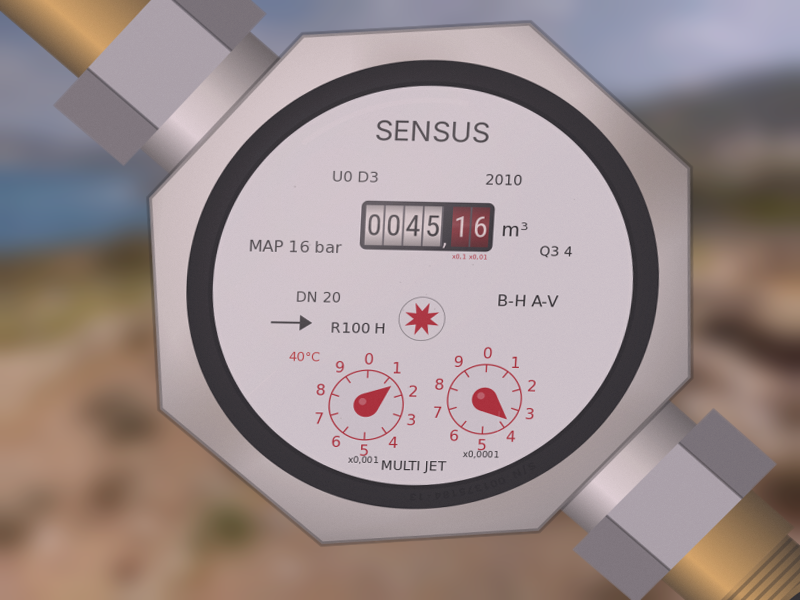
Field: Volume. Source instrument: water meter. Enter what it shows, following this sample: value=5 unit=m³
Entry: value=45.1613 unit=m³
